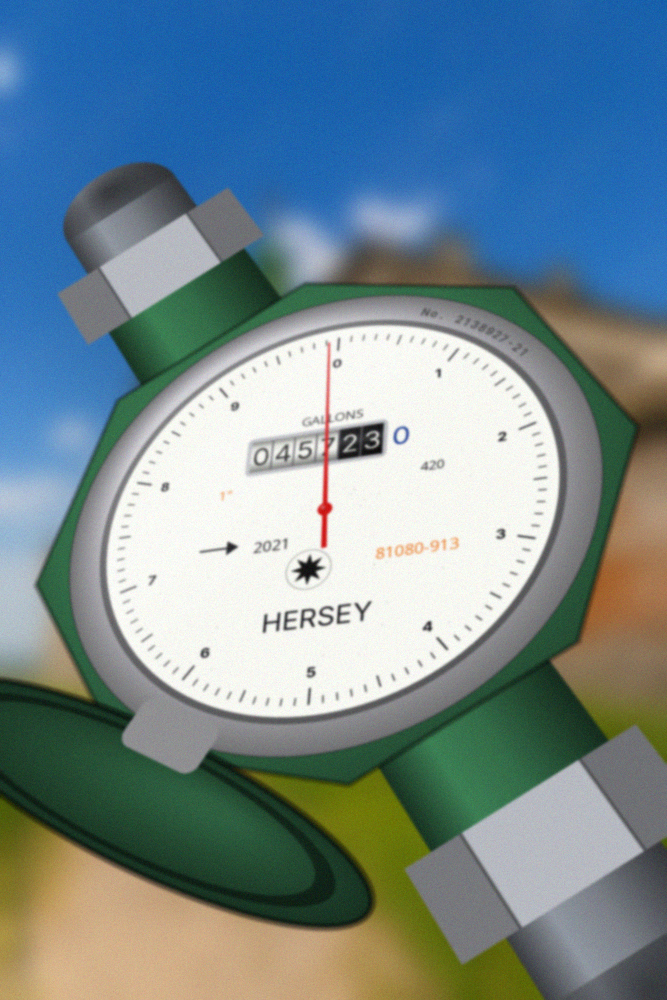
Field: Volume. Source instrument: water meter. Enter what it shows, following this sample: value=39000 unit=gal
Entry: value=457229.9 unit=gal
